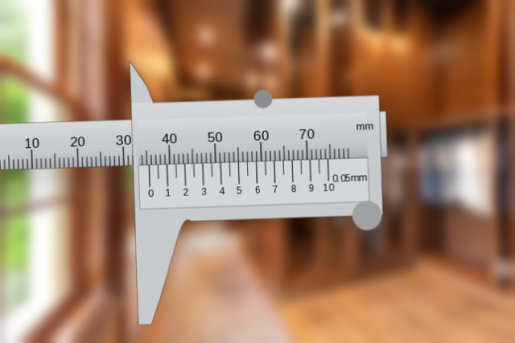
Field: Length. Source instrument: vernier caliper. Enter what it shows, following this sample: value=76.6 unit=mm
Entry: value=35.5 unit=mm
